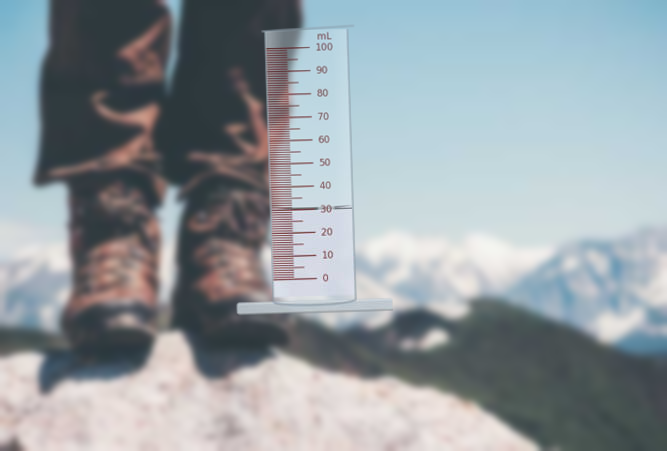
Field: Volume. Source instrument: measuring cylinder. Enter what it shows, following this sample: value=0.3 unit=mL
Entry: value=30 unit=mL
